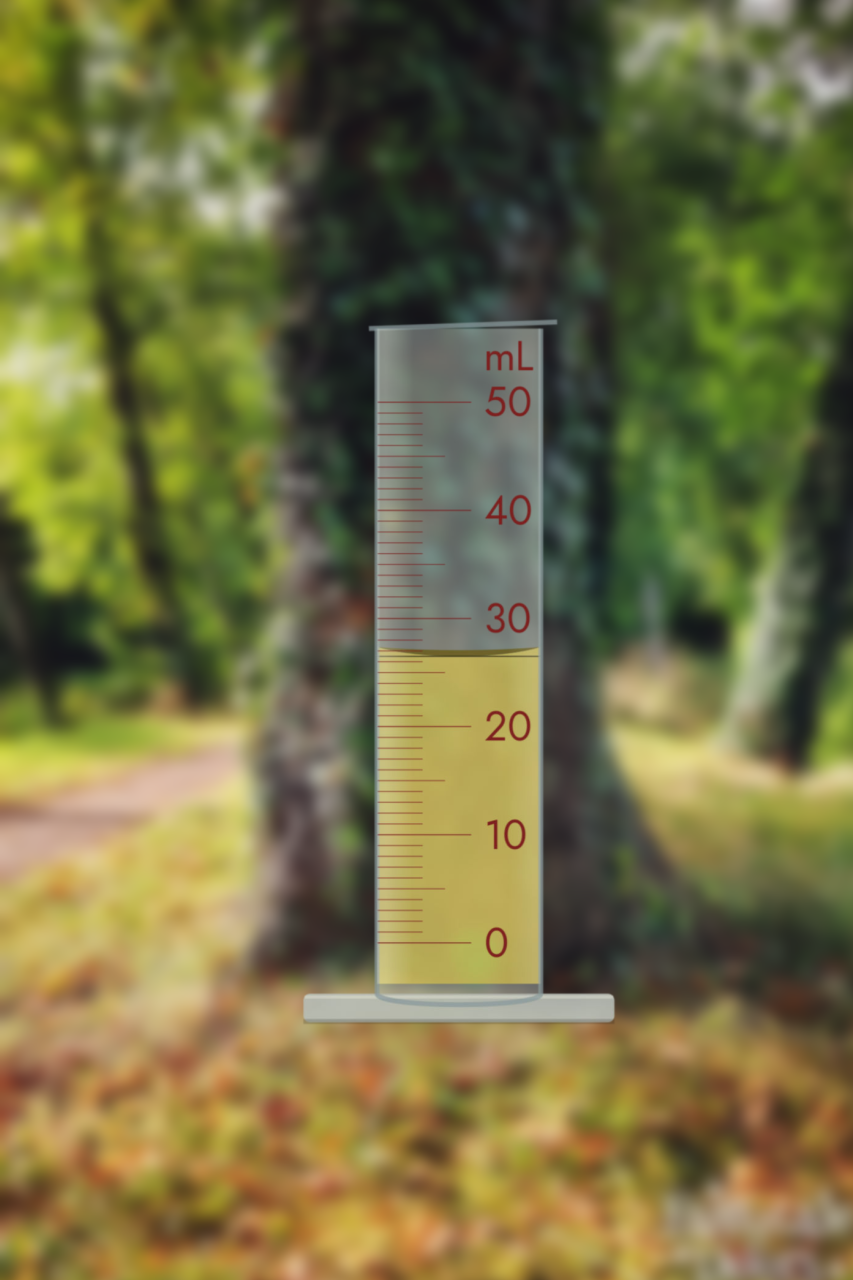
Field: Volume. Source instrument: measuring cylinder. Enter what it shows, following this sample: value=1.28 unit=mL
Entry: value=26.5 unit=mL
